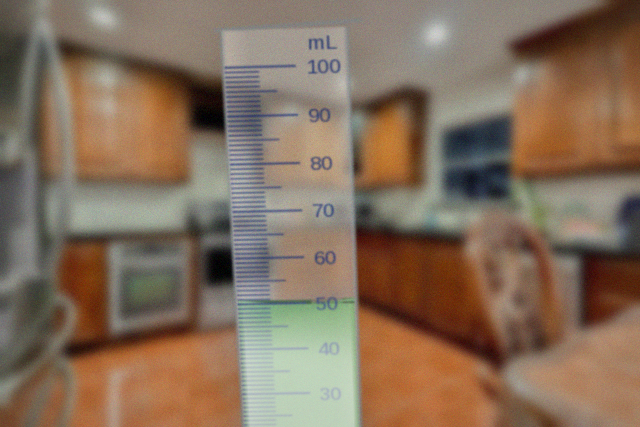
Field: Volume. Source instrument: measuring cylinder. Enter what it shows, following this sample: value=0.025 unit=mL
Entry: value=50 unit=mL
